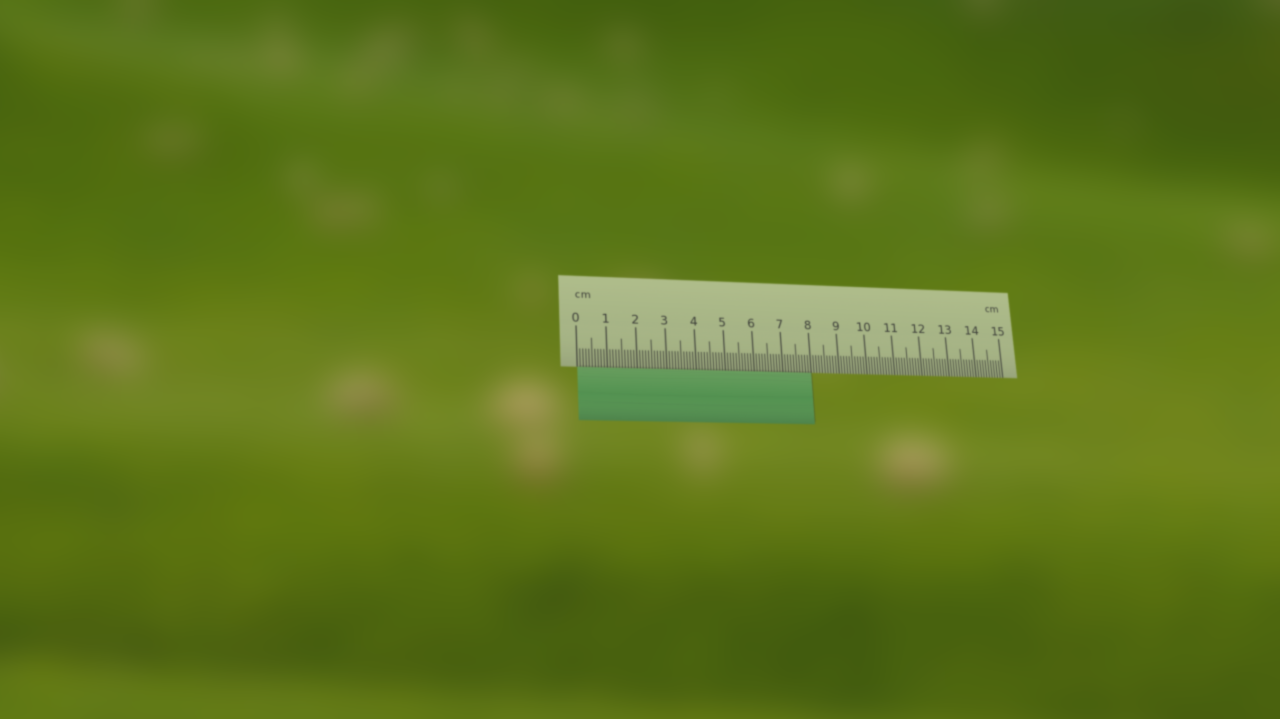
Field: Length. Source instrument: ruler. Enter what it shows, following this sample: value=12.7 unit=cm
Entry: value=8 unit=cm
